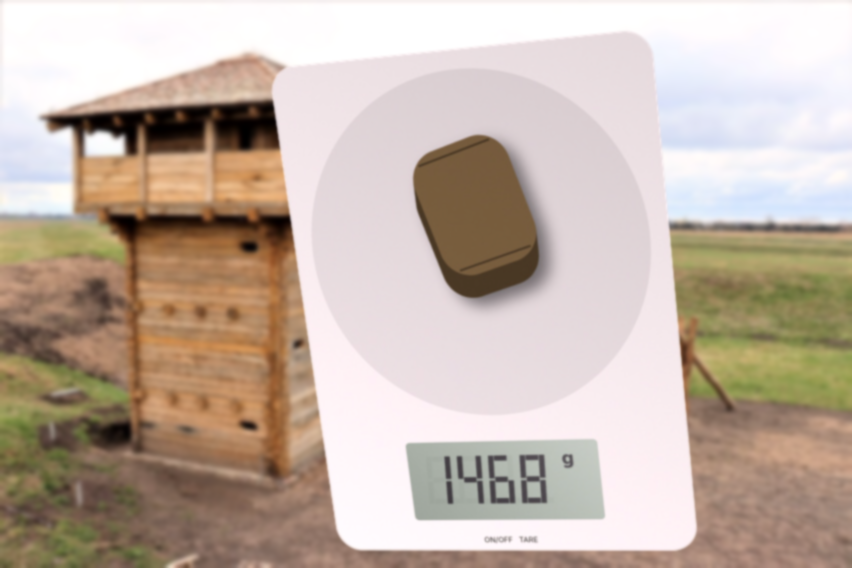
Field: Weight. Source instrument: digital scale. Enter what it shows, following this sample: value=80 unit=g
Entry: value=1468 unit=g
